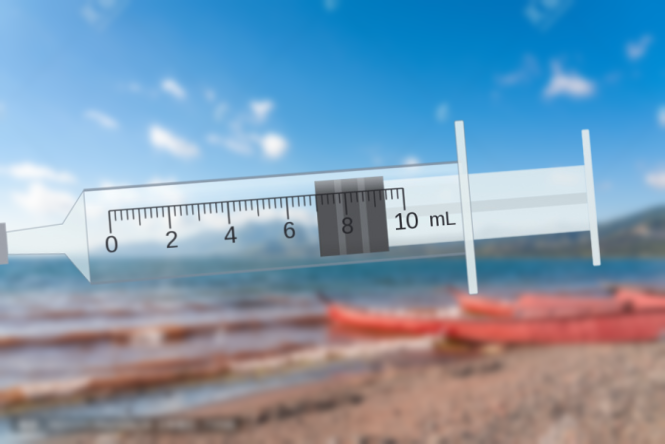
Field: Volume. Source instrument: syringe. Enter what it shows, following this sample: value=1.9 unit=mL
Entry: value=7 unit=mL
